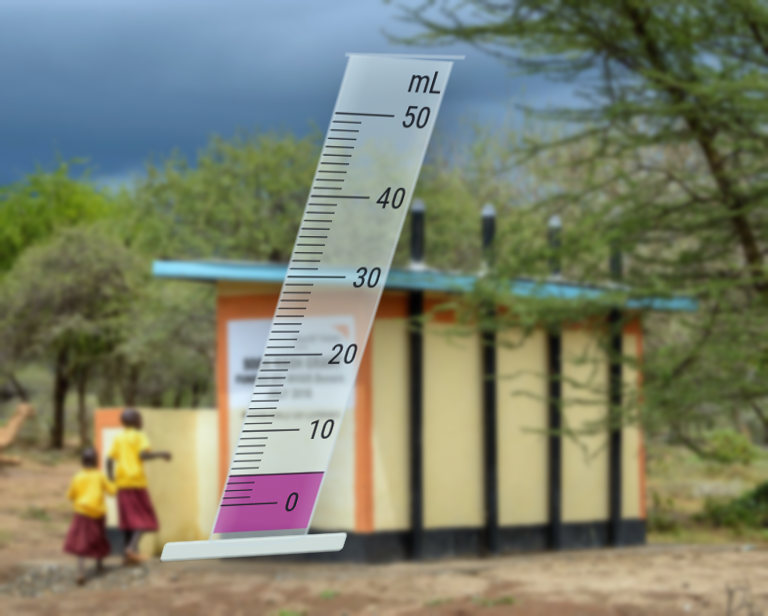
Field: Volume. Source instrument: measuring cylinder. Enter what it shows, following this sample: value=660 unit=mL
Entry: value=4 unit=mL
